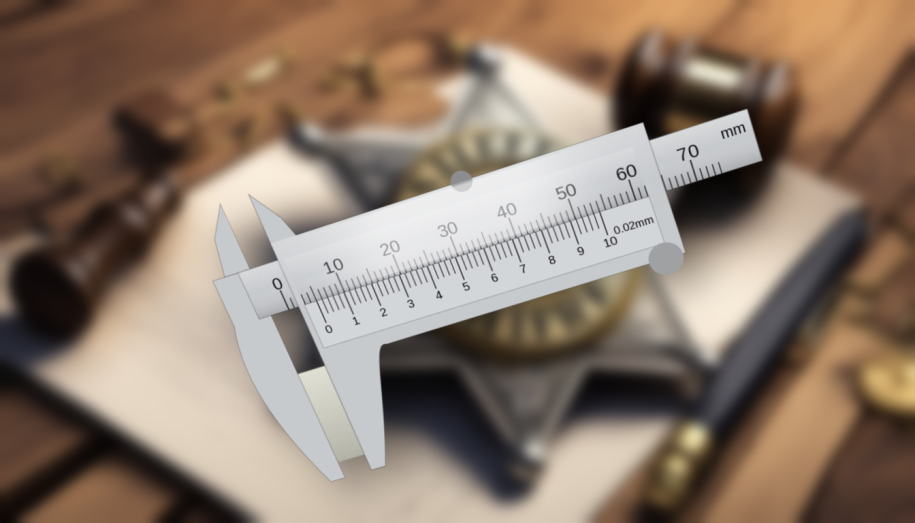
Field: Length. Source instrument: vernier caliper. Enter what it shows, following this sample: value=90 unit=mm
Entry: value=5.0 unit=mm
